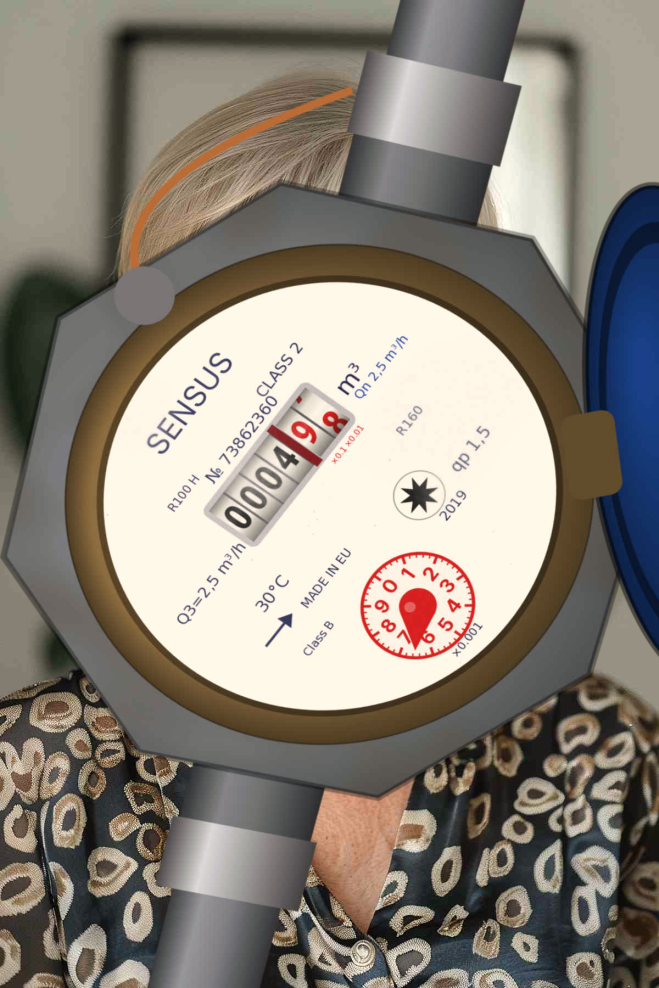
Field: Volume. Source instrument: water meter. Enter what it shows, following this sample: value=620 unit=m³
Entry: value=4.976 unit=m³
